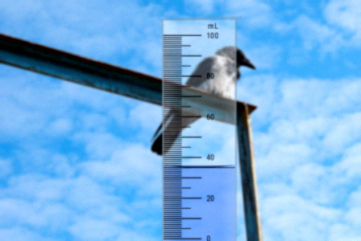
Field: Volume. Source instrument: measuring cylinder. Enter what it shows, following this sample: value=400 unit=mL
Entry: value=35 unit=mL
